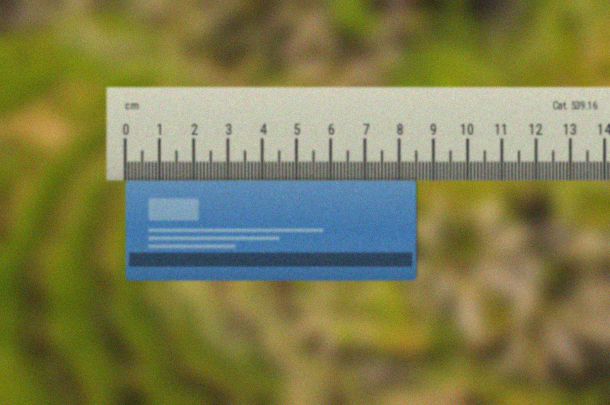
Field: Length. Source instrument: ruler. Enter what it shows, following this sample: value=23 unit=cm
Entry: value=8.5 unit=cm
